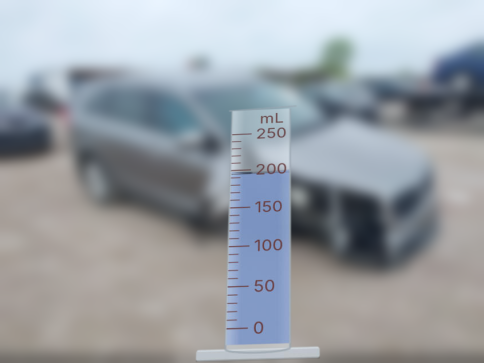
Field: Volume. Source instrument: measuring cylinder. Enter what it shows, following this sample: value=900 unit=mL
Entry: value=195 unit=mL
